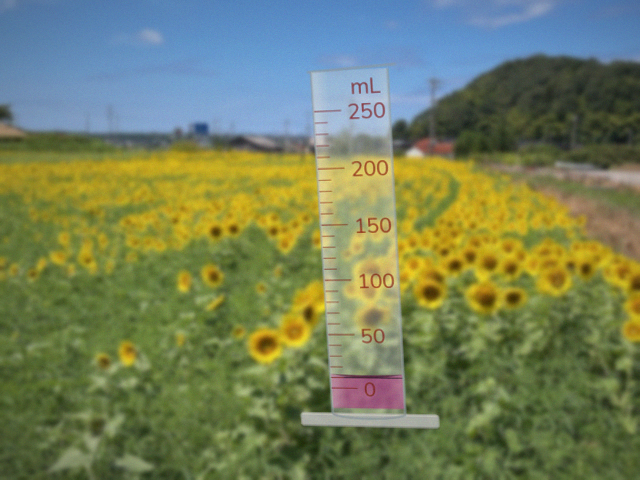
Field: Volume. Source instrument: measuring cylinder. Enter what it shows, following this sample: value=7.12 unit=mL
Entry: value=10 unit=mL
